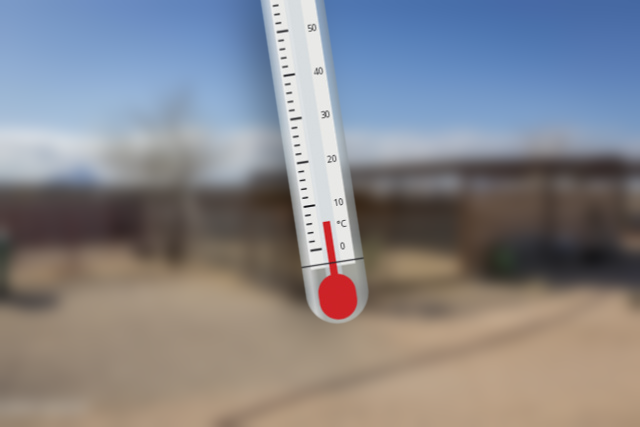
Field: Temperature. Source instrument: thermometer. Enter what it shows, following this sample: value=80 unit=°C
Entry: value=6 unit=°C
